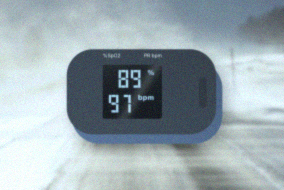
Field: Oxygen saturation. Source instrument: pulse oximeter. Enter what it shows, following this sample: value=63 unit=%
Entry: value=89 unit=%
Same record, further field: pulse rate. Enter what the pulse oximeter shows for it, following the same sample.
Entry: value=97 unit=bpm
